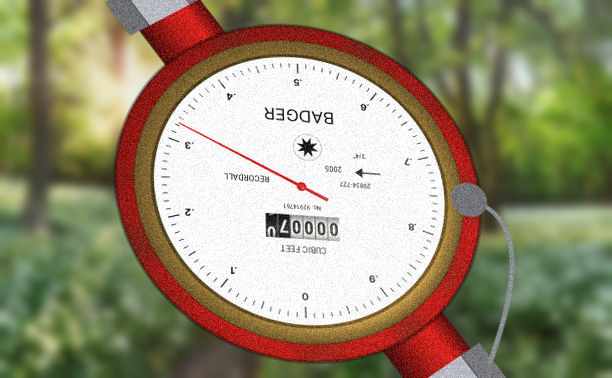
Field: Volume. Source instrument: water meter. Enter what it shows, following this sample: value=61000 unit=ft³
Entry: value=70.32 unit=ft³
